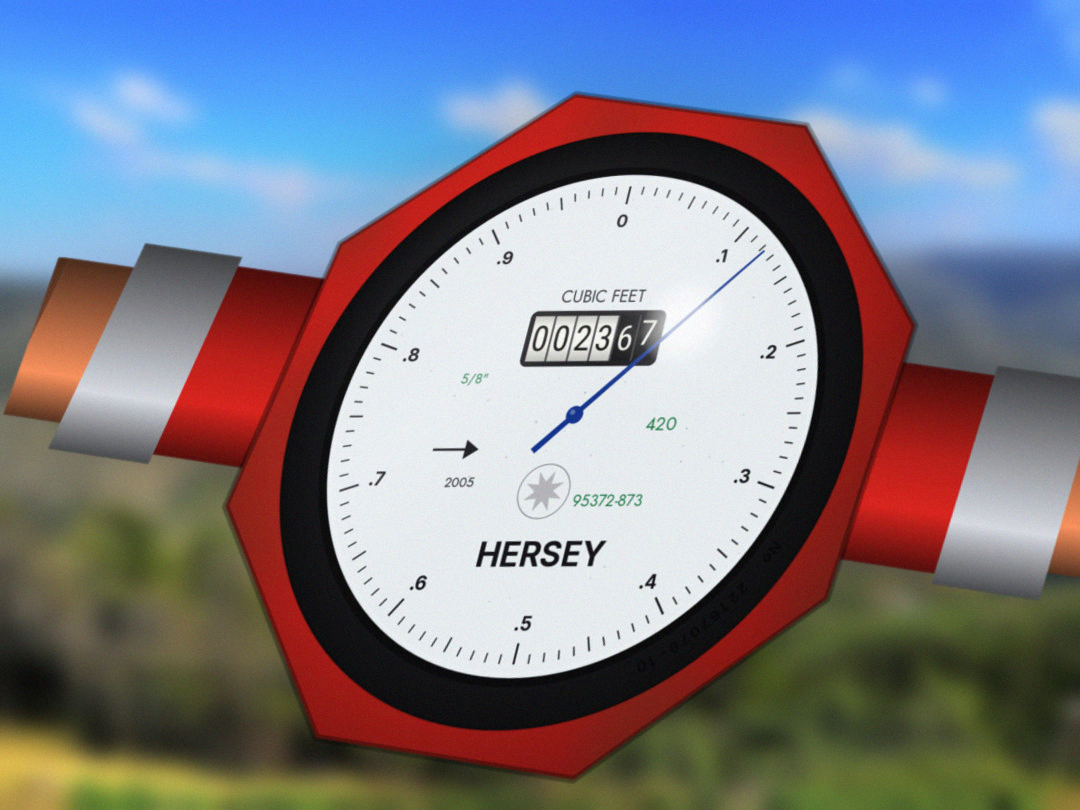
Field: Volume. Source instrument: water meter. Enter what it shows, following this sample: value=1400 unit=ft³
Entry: value=2367.12 unit=ft³
